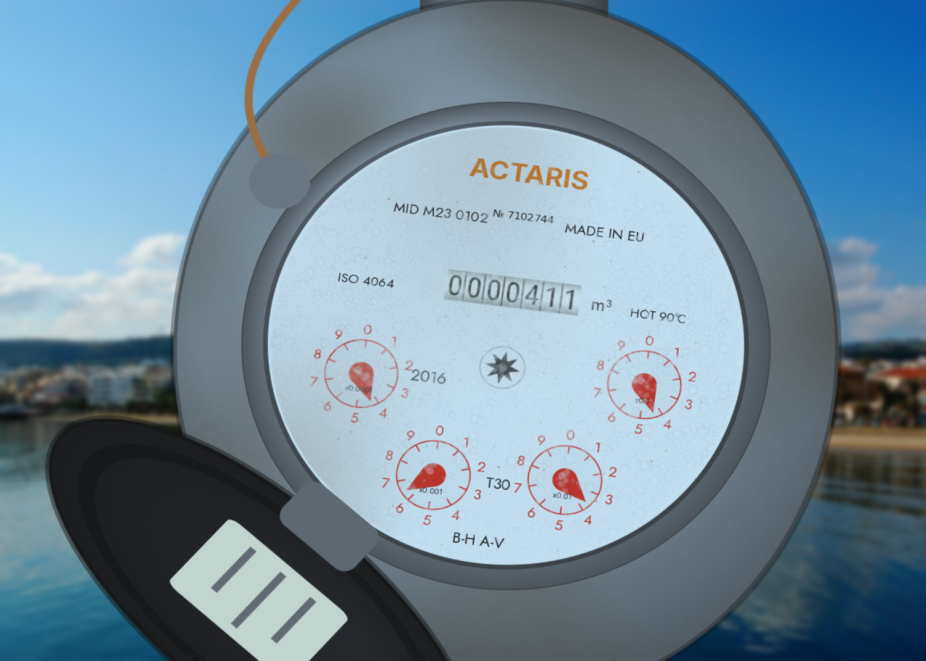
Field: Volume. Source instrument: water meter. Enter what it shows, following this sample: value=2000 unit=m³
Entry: value=411.4364 unit=m³
